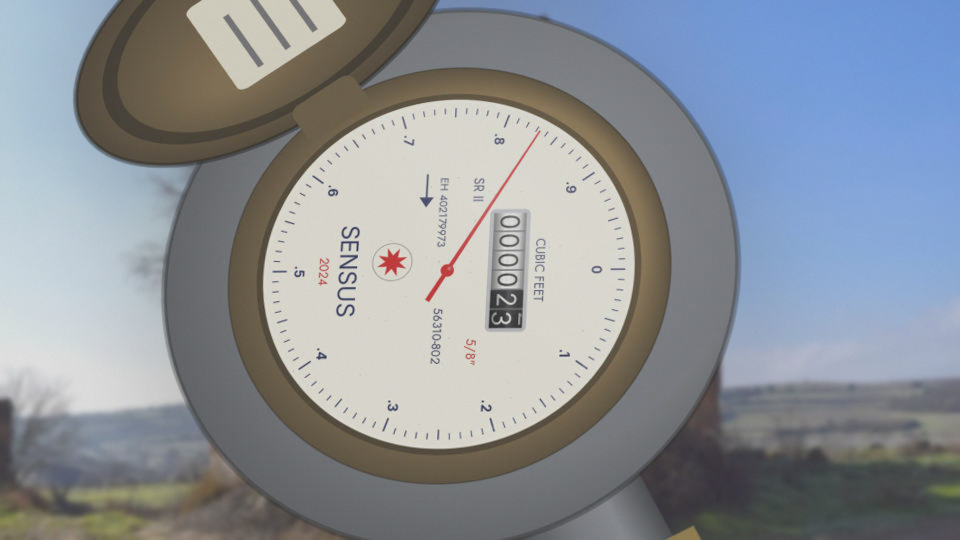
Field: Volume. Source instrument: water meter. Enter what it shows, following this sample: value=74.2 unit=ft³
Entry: value=22.83 unit=ft³
